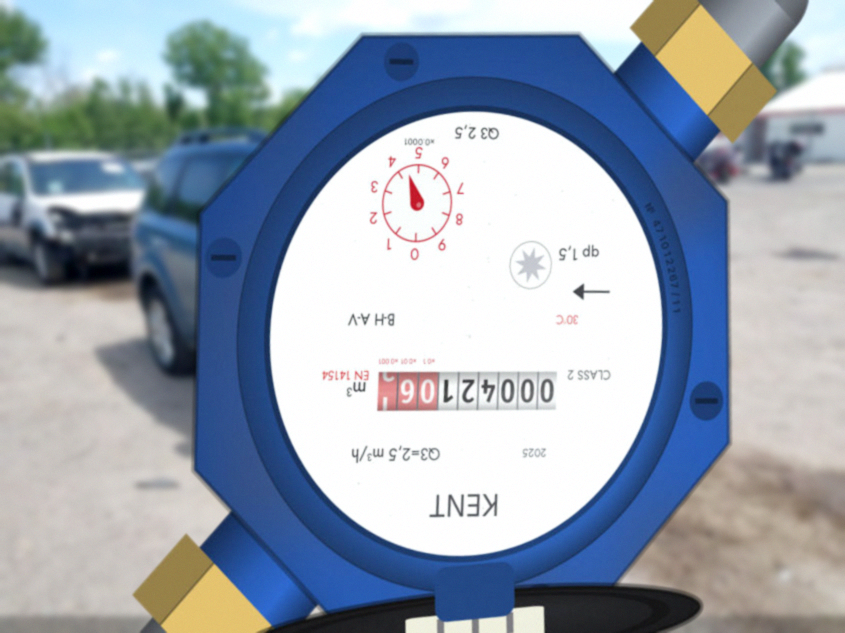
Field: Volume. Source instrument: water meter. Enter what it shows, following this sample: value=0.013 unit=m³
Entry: value=421.0614 unit=m³
